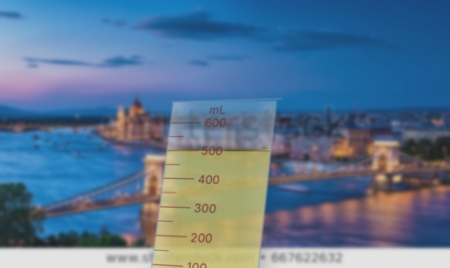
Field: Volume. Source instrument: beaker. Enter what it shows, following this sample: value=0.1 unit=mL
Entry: value=500 unit=mL
